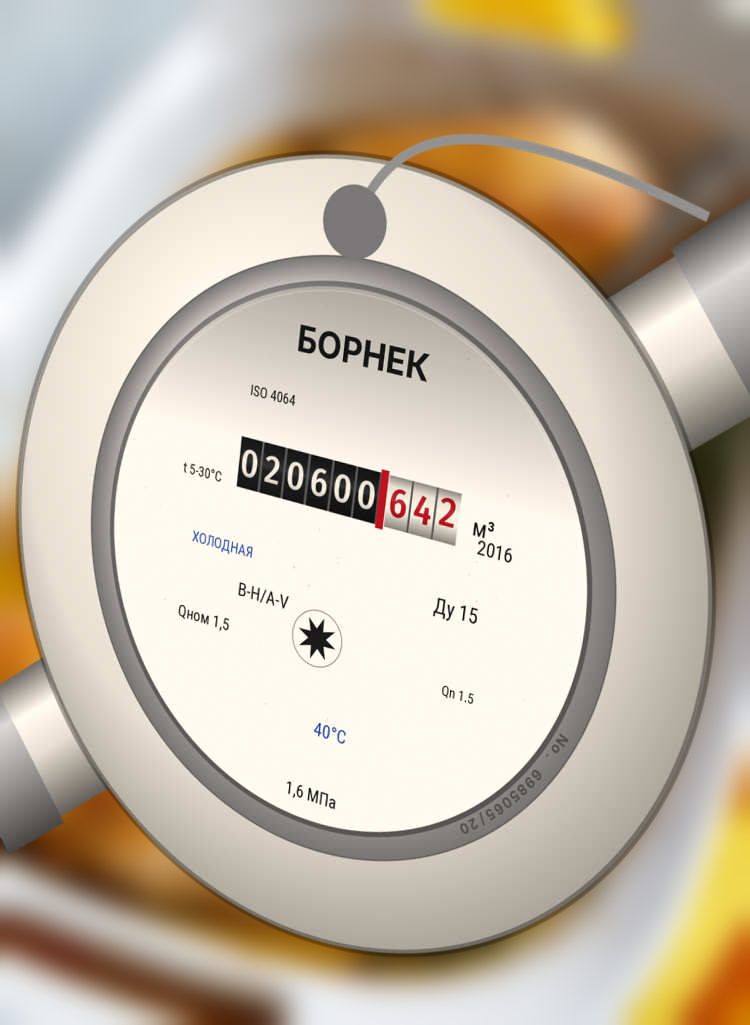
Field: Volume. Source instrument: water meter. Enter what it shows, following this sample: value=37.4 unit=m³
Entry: value=20600.642 unit=m³
